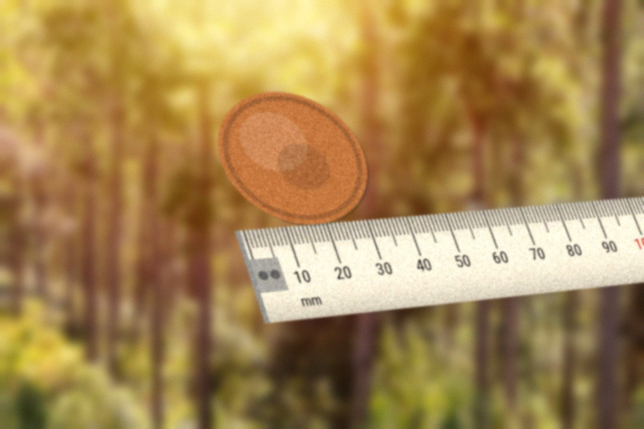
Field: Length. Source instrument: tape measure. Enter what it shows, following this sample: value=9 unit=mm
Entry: value=35 unit=mm
